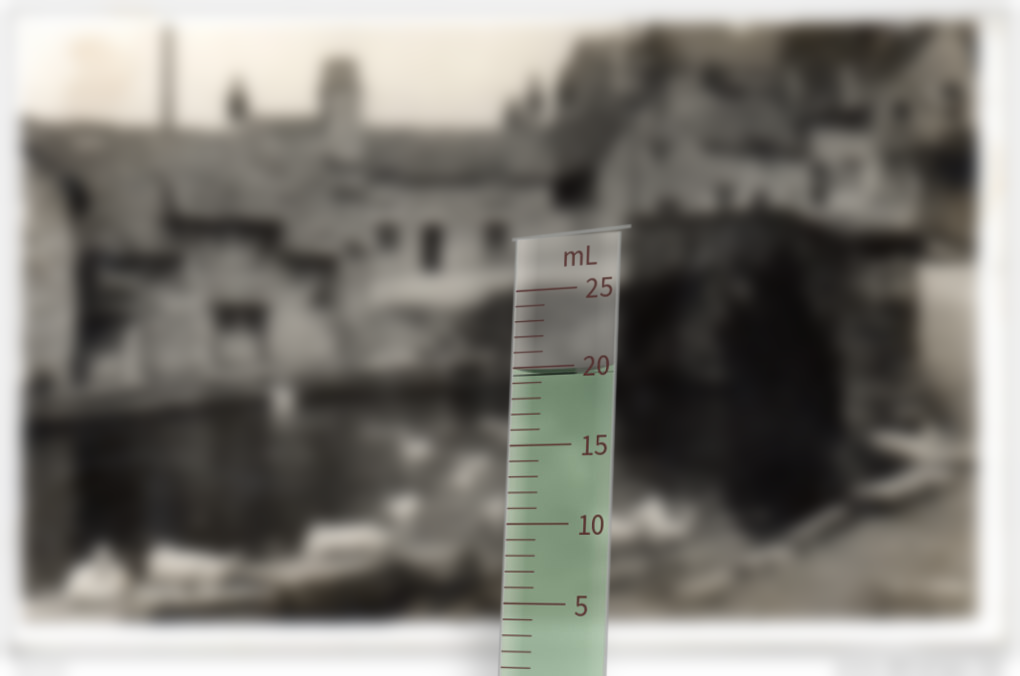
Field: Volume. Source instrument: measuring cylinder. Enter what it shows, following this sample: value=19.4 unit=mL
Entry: value=19.5 unit=mL
